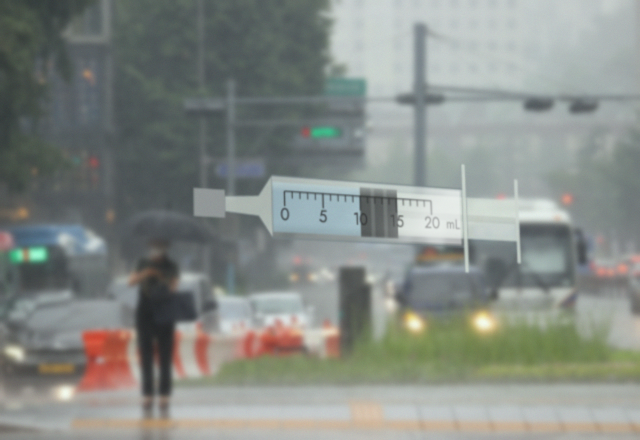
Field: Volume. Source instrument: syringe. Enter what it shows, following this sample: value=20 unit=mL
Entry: value=10 unit=mL
